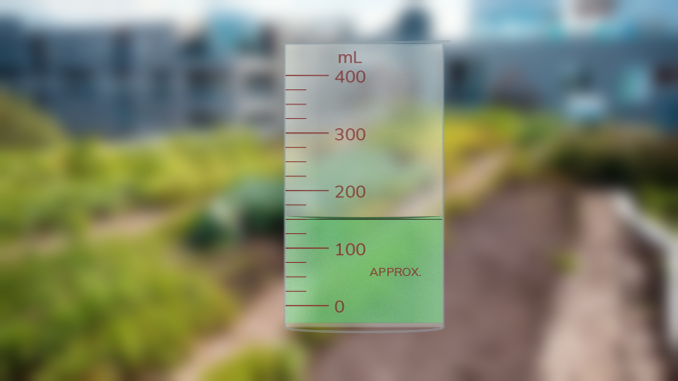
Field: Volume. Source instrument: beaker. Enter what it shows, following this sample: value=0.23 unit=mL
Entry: value=150 unit=mL
